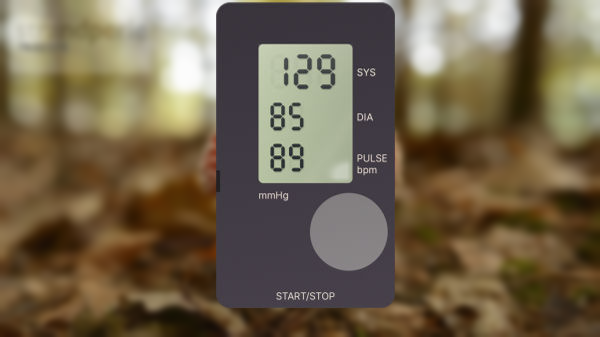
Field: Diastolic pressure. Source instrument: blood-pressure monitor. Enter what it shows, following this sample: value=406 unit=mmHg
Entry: value=85 unit=mmHg
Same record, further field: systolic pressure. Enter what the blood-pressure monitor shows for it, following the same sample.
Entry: value=129 unit=mmHg
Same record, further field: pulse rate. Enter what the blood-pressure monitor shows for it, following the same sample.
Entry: value=89 unit=bpm
